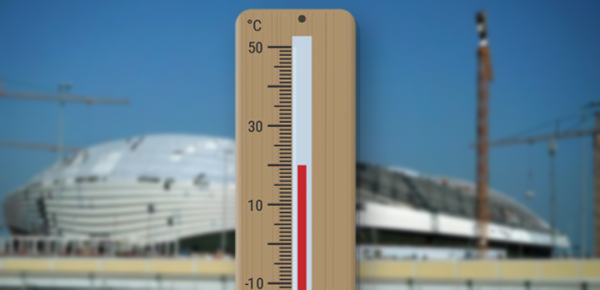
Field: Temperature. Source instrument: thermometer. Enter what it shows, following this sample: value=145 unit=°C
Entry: value=20 unit=°C
